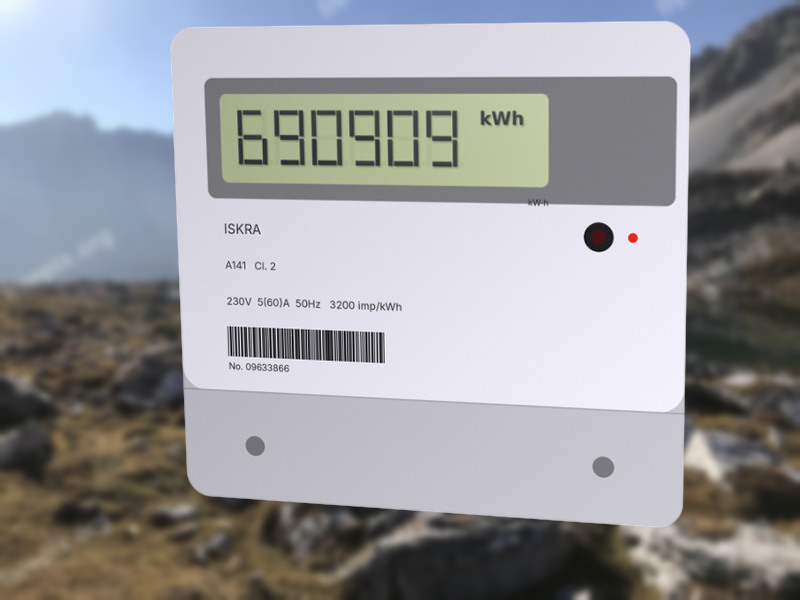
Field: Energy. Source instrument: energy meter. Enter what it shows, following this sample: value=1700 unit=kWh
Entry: value=690909 unit=kWh
